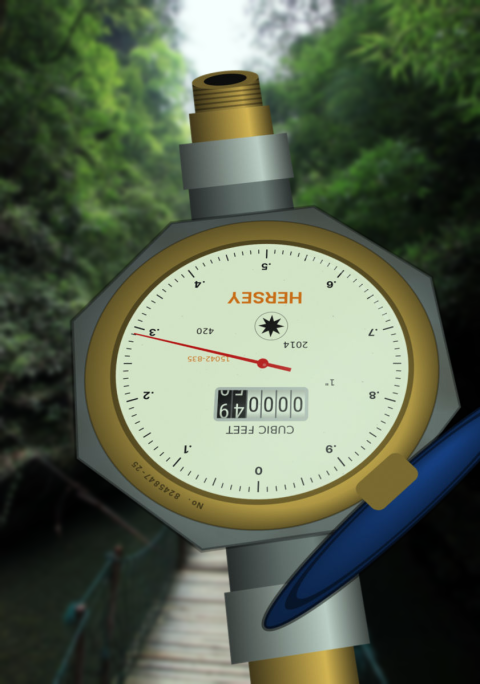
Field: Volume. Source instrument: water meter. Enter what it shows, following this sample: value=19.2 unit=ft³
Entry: value=49.29 unit=ft³
